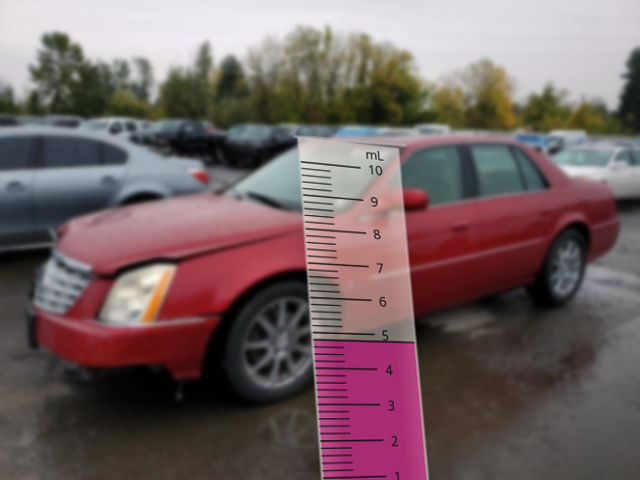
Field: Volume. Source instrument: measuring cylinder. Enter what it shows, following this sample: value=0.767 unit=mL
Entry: value=4.8 unit=mL
